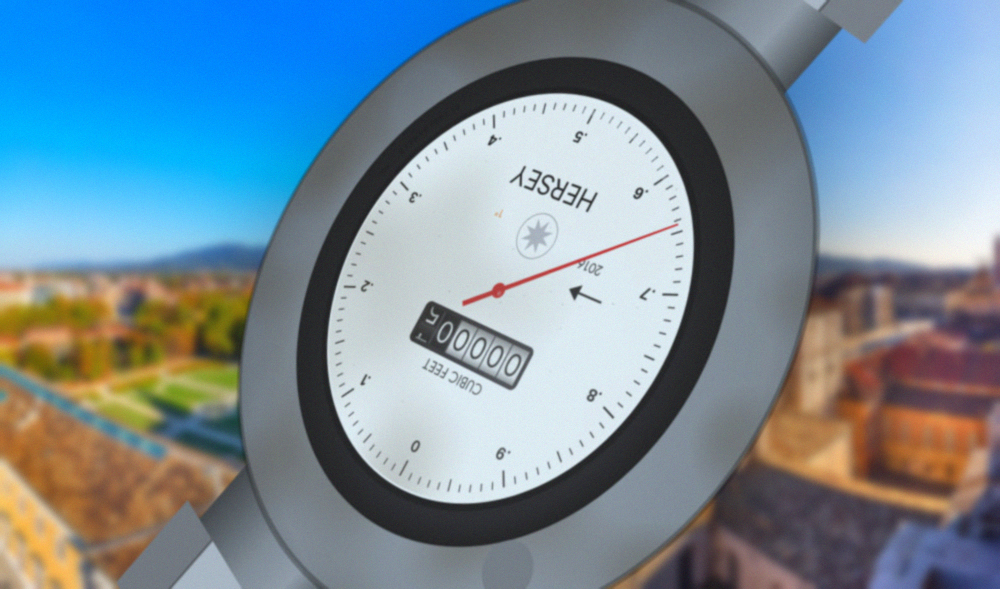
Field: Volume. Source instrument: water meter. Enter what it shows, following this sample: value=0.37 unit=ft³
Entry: value=4.64 unit=ft³
